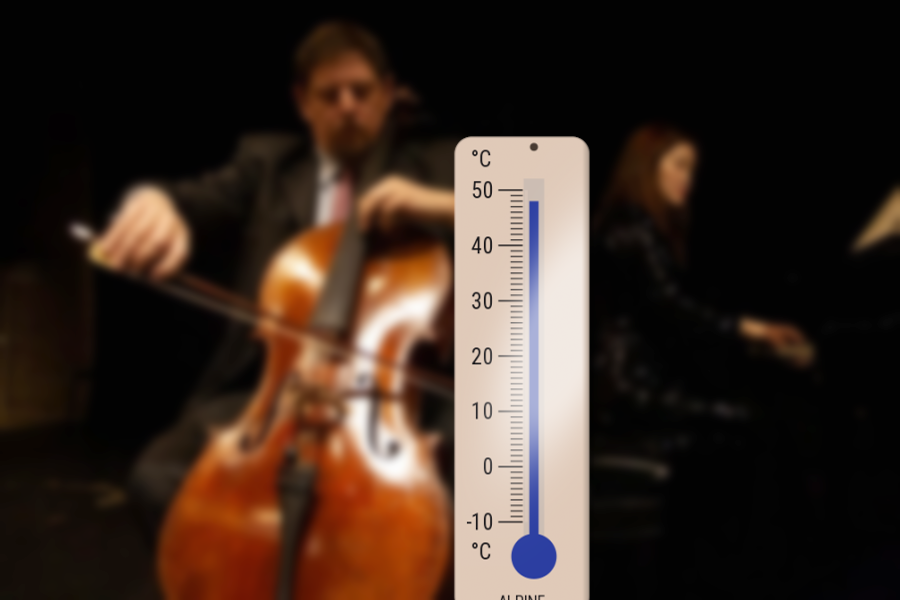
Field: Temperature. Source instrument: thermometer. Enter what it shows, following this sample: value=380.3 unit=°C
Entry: value=48 unit=°C
